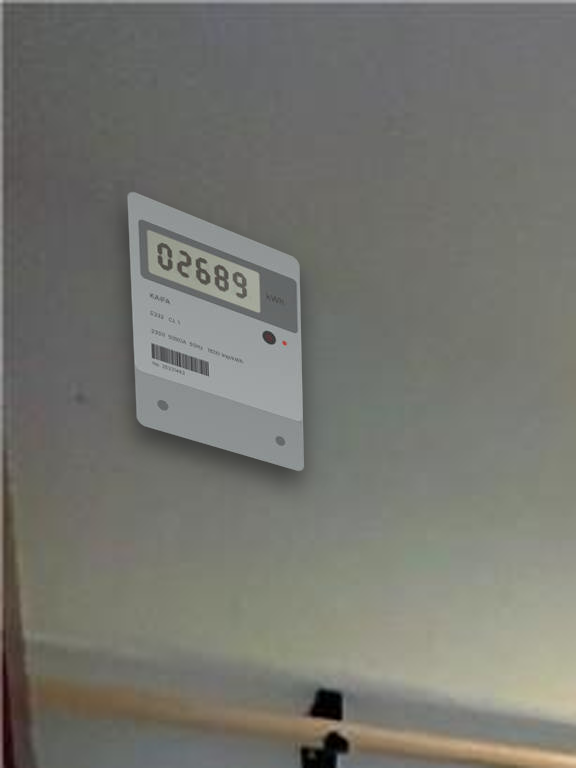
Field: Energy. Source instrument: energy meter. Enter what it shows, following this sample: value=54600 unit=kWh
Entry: value=2689 unit=kWh
